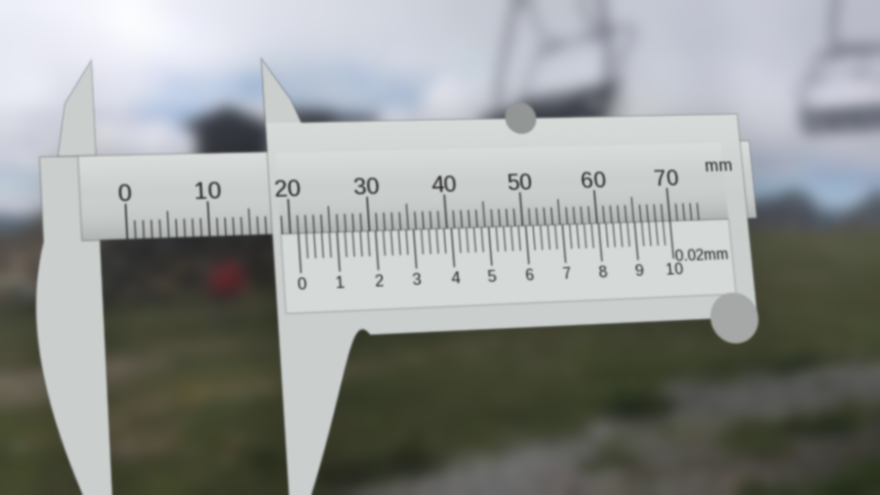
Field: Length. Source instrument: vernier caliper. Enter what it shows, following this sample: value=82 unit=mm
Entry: value=21.0 unit=mm
